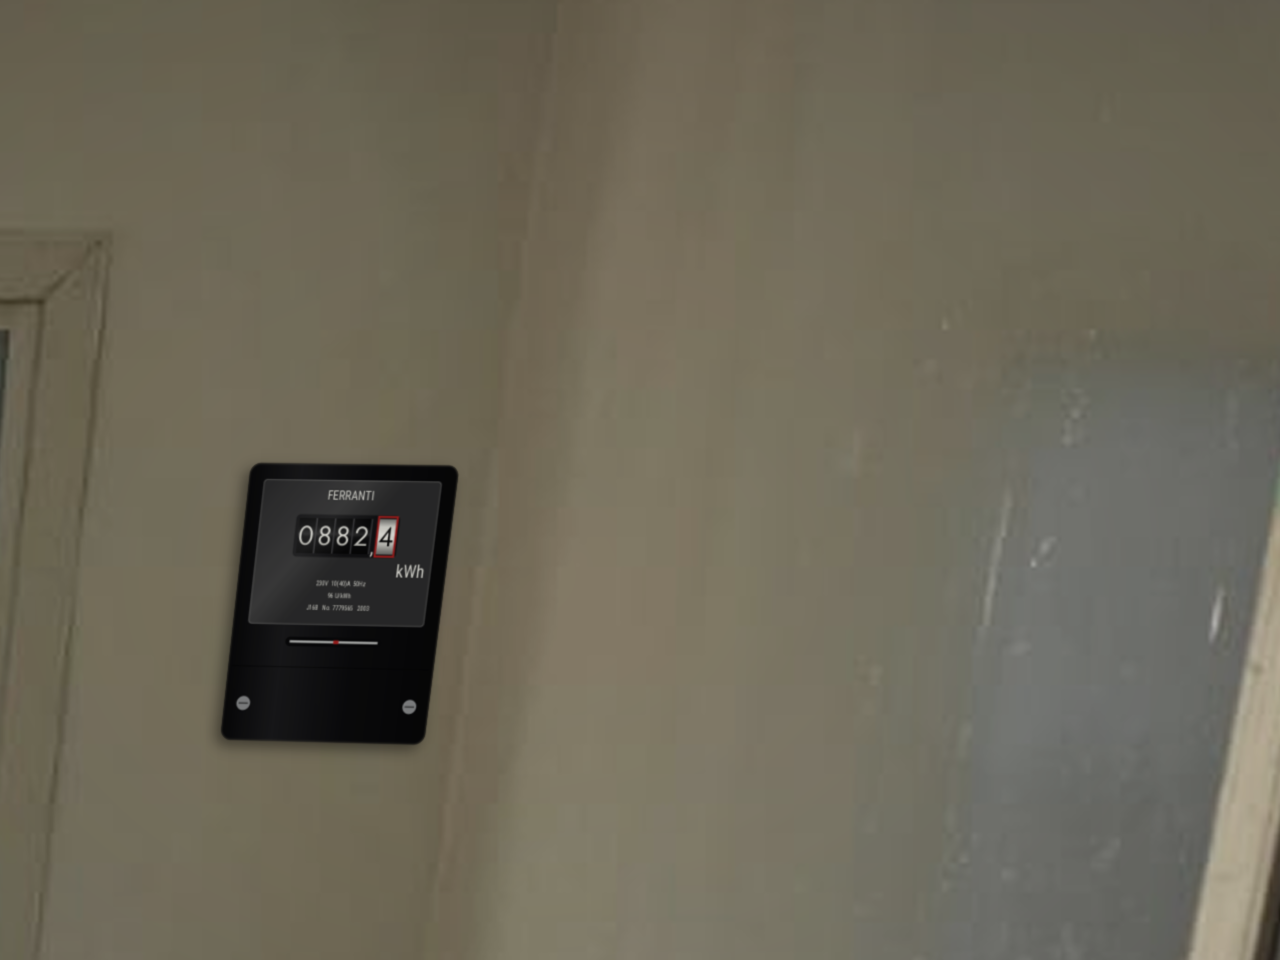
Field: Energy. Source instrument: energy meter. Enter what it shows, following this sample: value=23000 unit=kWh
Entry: value=882.4 unit=kWh
